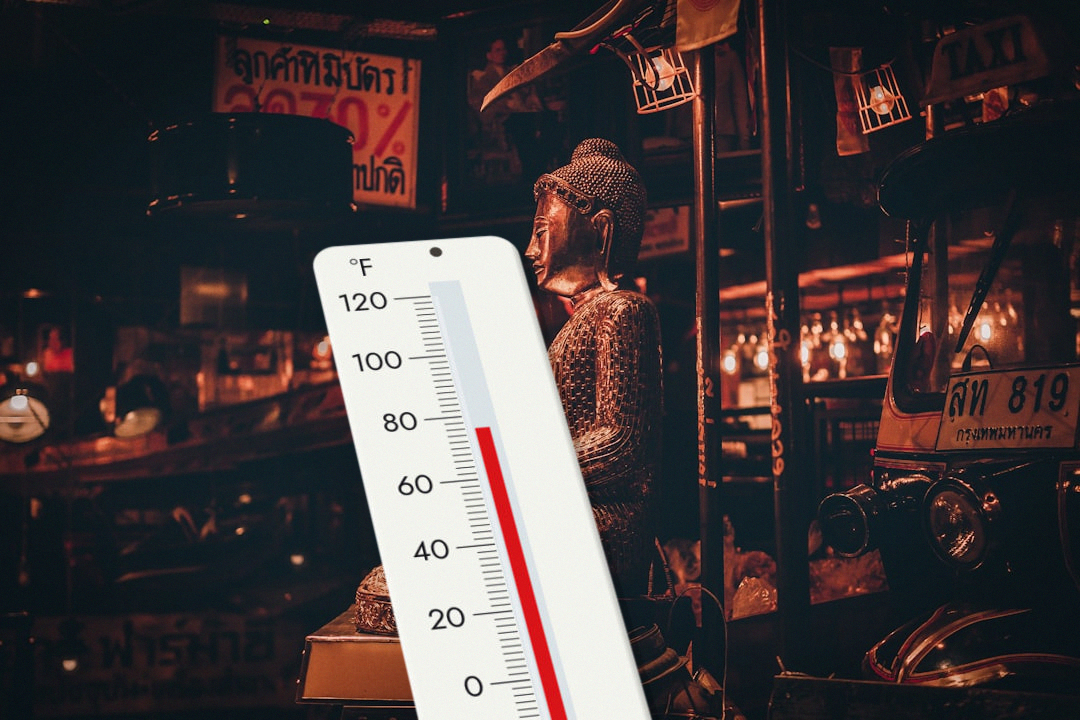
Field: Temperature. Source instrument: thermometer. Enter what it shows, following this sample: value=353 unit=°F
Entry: value=76 unit=°F
